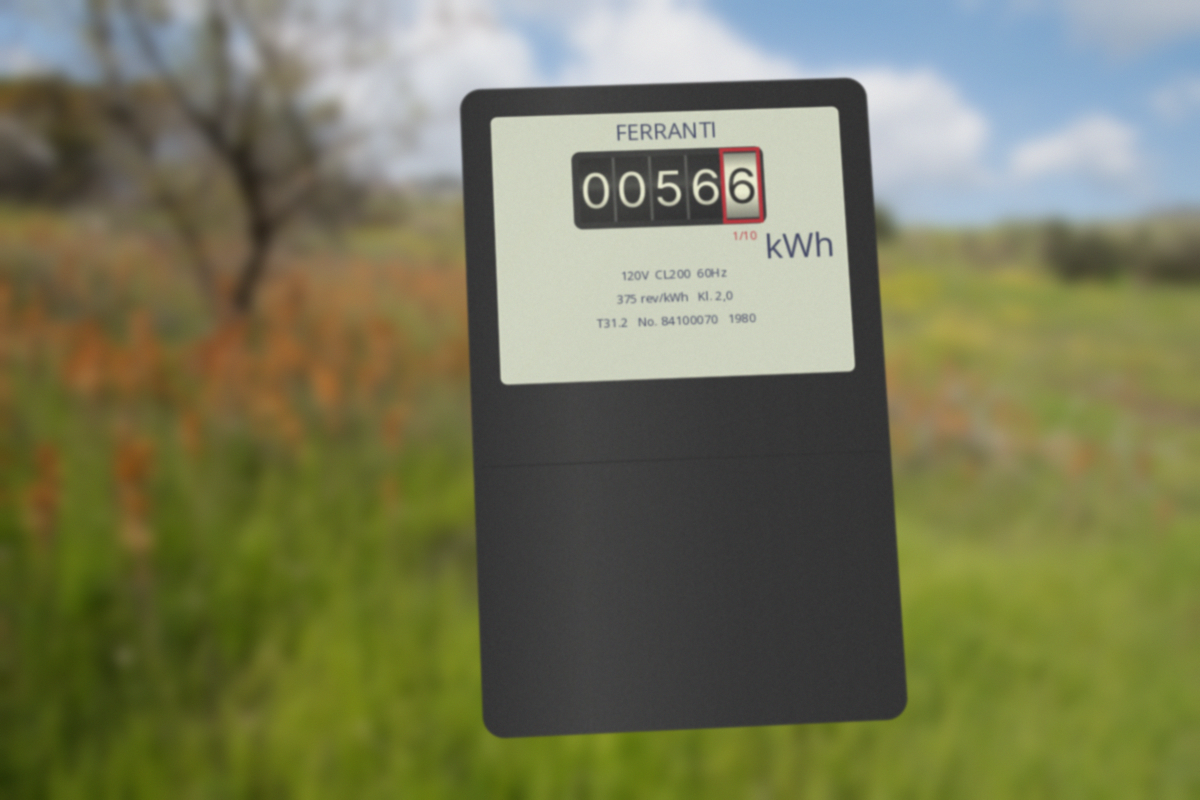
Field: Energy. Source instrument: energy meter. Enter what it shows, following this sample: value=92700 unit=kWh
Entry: value=56.6 unit=kWh
